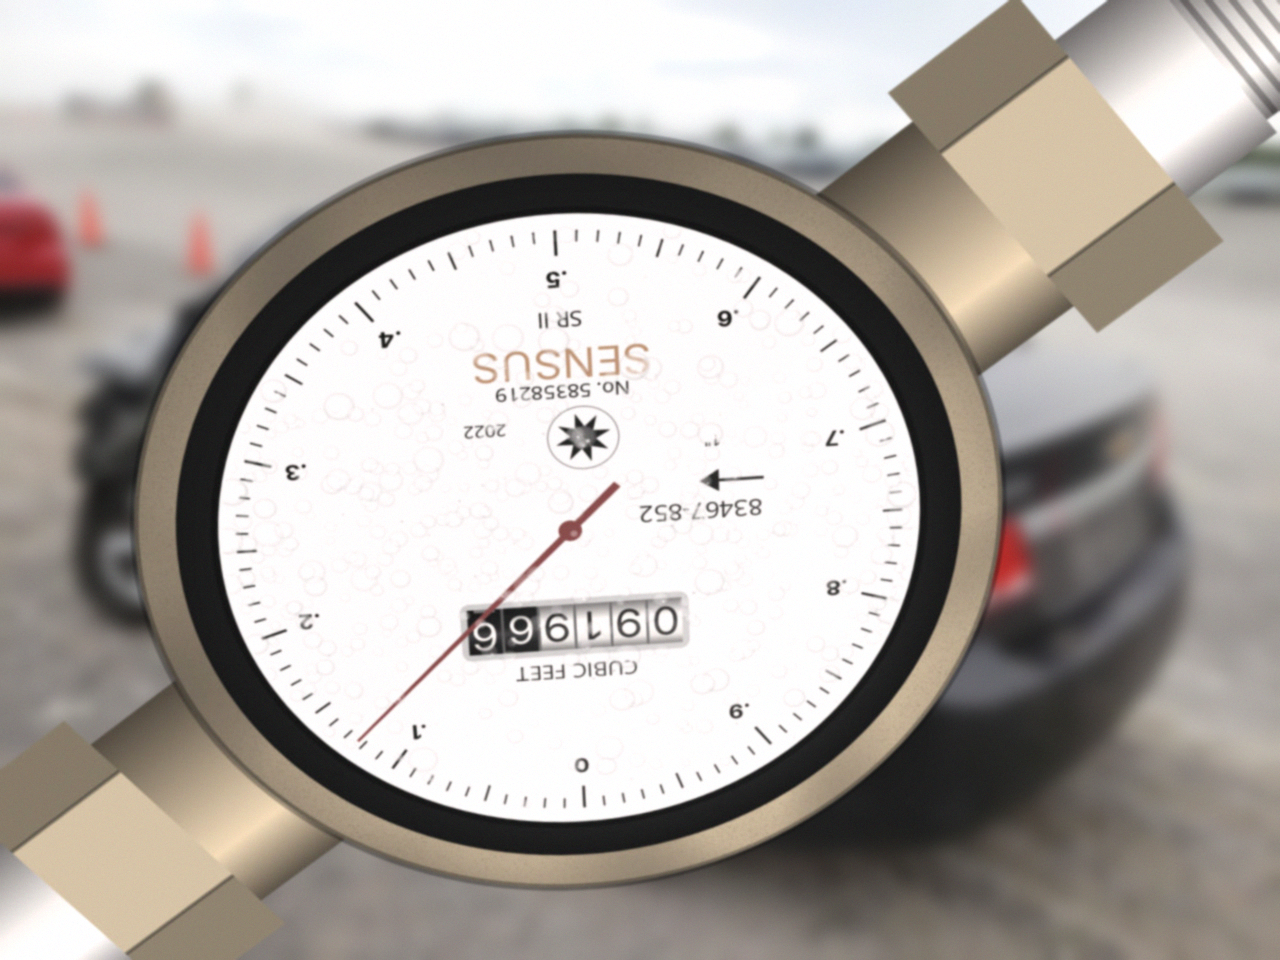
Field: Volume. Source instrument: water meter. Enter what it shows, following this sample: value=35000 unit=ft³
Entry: value=91966.12 unit=ft³
